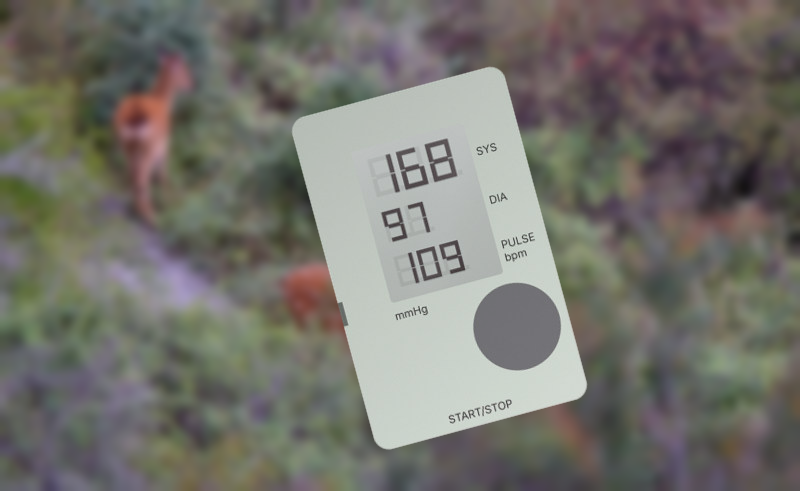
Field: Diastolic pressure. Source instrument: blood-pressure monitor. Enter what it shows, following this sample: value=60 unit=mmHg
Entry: value=97 unit=mmHg
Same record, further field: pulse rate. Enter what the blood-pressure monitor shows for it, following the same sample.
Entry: value=109 unit=bpm
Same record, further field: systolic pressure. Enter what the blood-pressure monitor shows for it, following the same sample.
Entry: value=168 unit=mmHg
